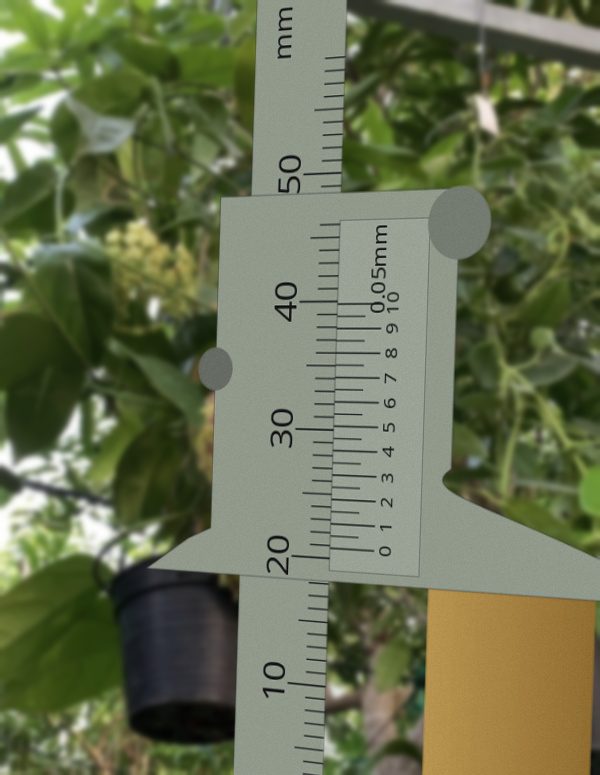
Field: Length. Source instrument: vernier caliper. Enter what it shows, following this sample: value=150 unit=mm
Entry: value=20.8 unit=mm
